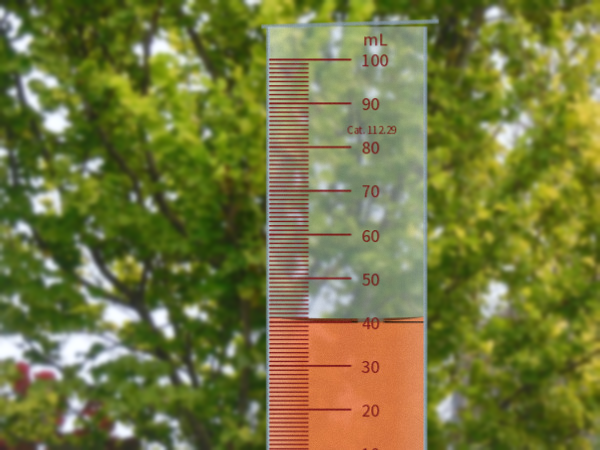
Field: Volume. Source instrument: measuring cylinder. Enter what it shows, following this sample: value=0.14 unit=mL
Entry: value=40 unit=mL
